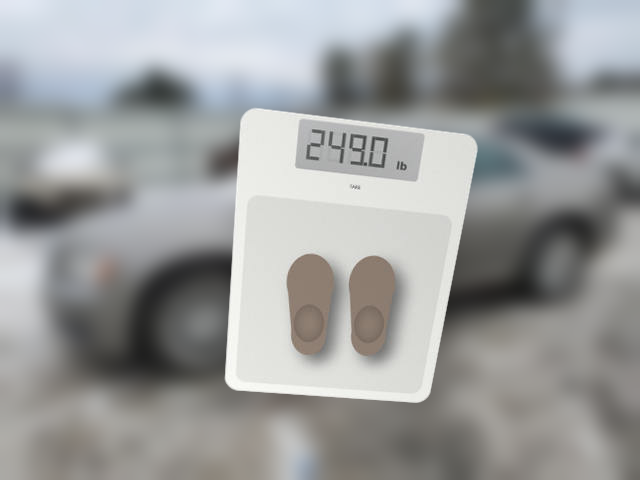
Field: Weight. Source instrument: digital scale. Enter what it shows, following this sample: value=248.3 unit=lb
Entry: value=249.0 unit=lb
